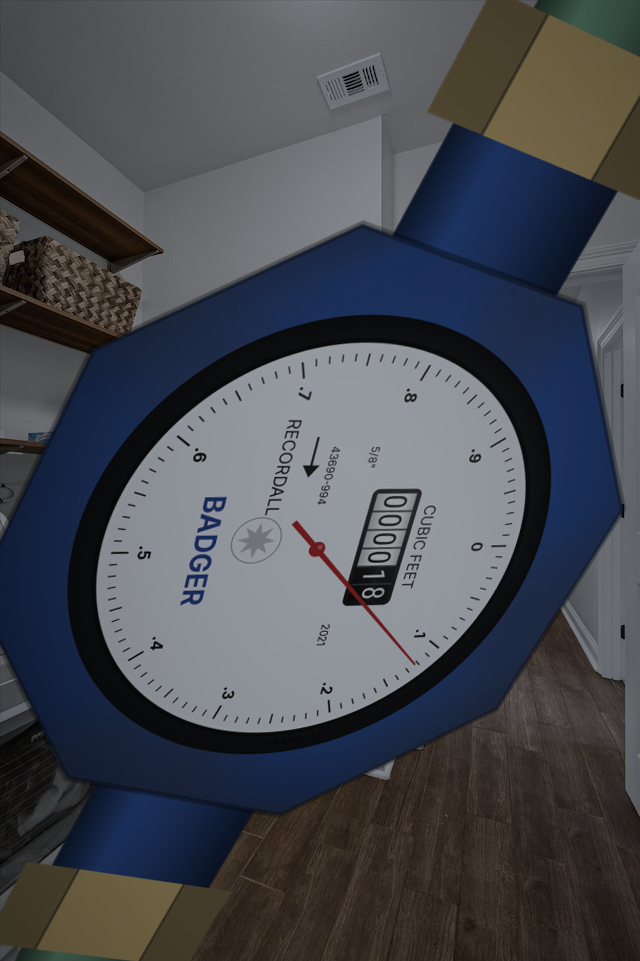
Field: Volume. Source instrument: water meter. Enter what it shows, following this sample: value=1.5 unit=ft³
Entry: value=18.12 unit=ft³
